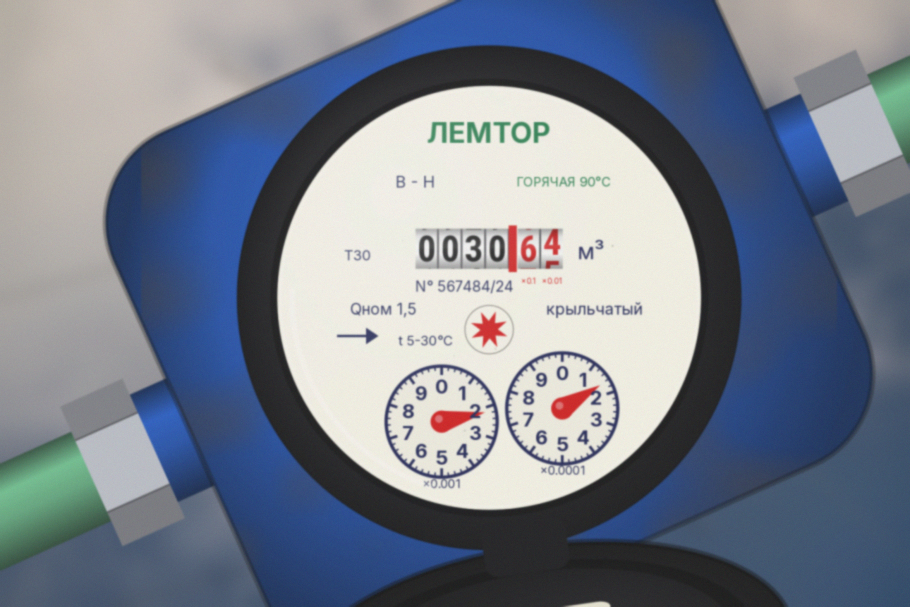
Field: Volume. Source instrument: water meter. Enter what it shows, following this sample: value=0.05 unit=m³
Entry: value=30.6421 unit=m³
